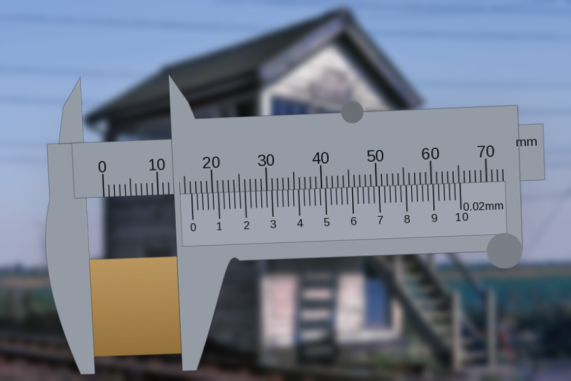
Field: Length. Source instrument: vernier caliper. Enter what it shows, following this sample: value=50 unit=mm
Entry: value=16.2 unit=mm
